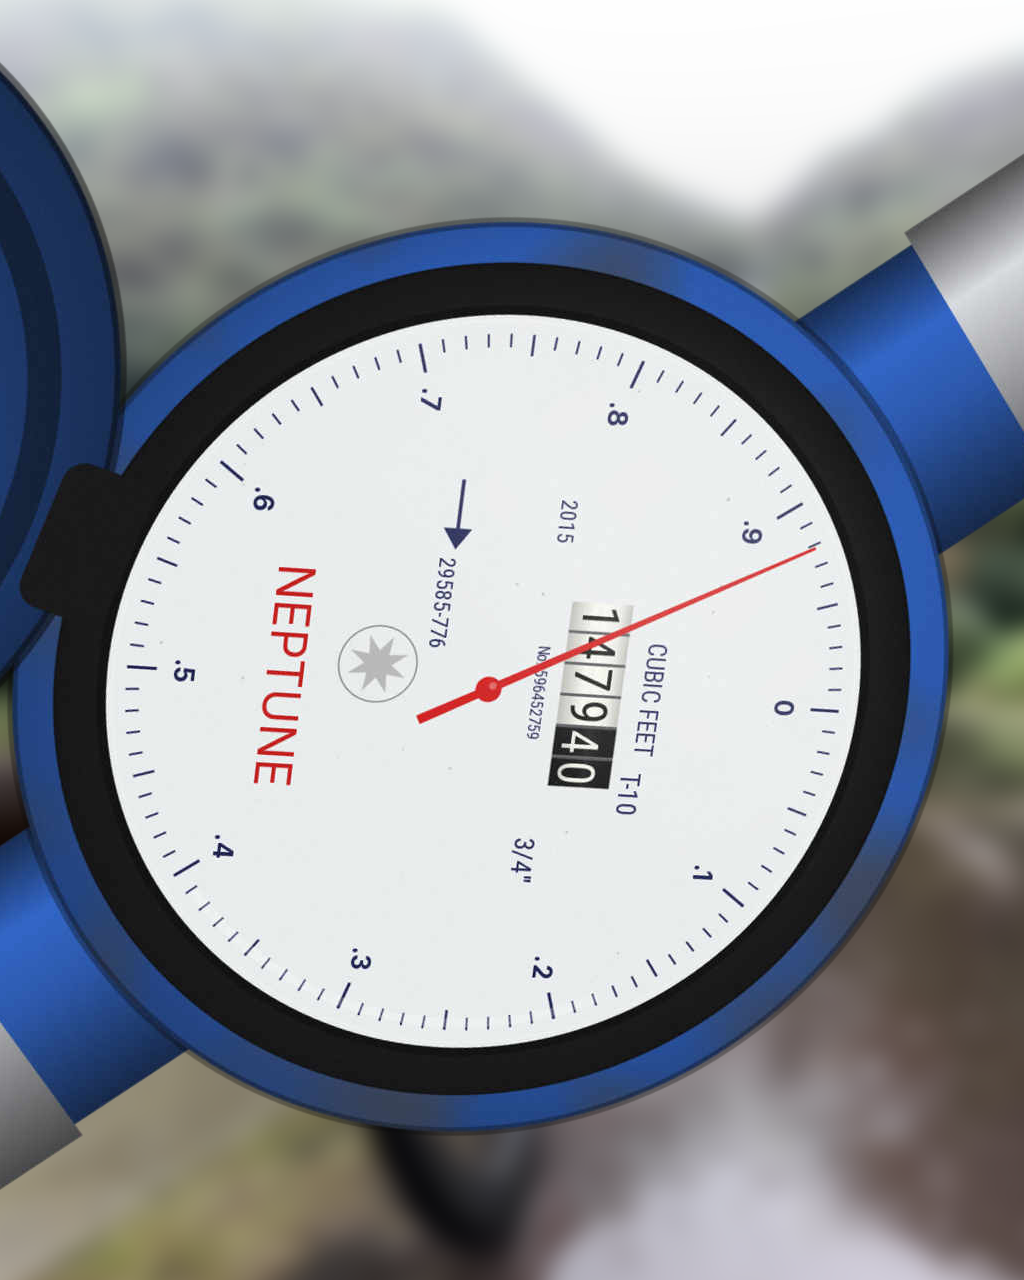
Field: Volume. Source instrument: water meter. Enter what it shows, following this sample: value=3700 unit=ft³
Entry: value=147939.92 unit=ft³
